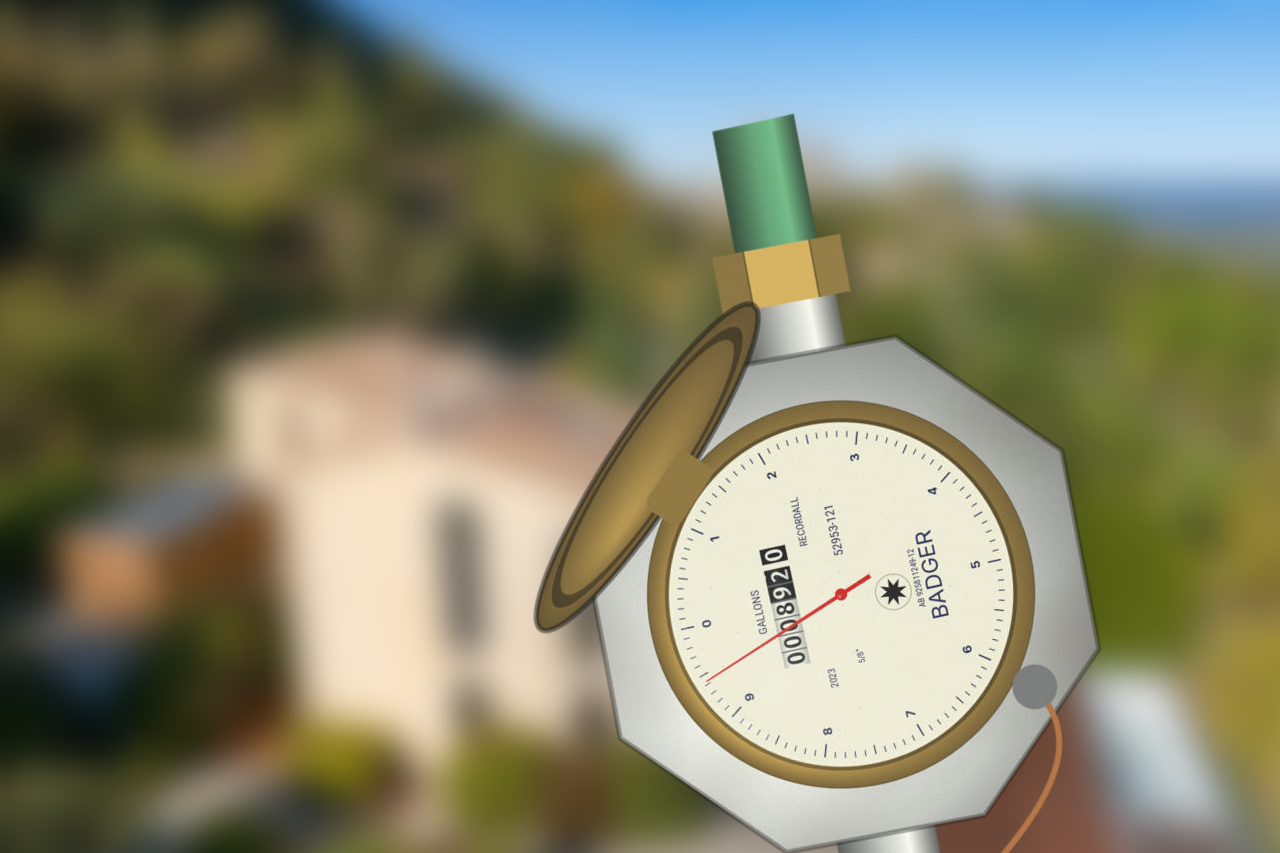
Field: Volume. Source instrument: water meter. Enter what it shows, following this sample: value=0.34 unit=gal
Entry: value=8919.4 unit=gal
